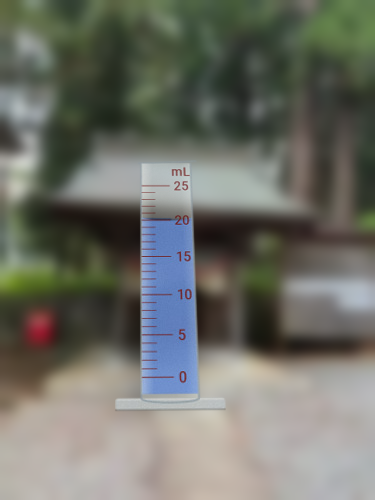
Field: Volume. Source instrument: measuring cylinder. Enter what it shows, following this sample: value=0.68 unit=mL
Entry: value=20 unit=mL
